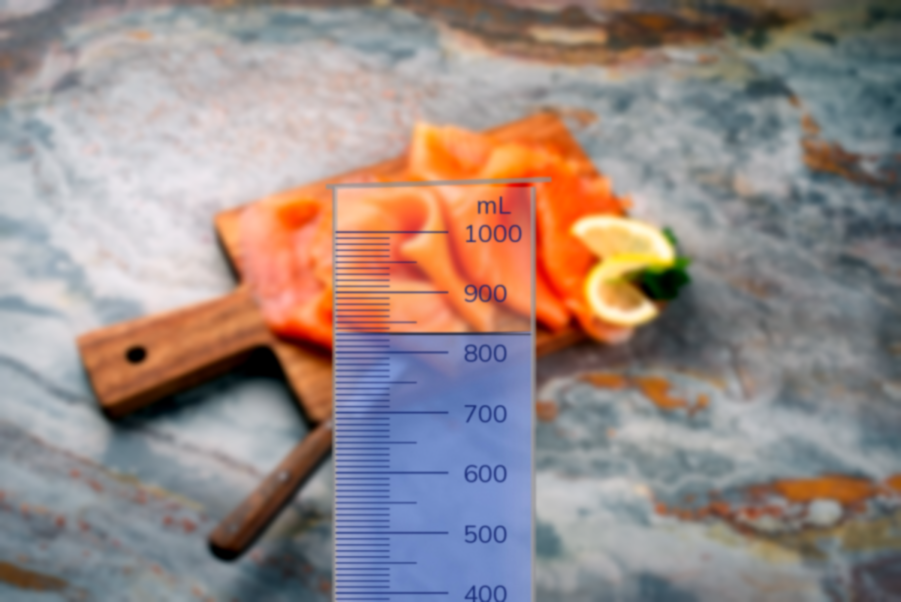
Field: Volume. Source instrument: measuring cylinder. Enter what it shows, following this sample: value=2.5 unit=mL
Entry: value=830 unit=mL
